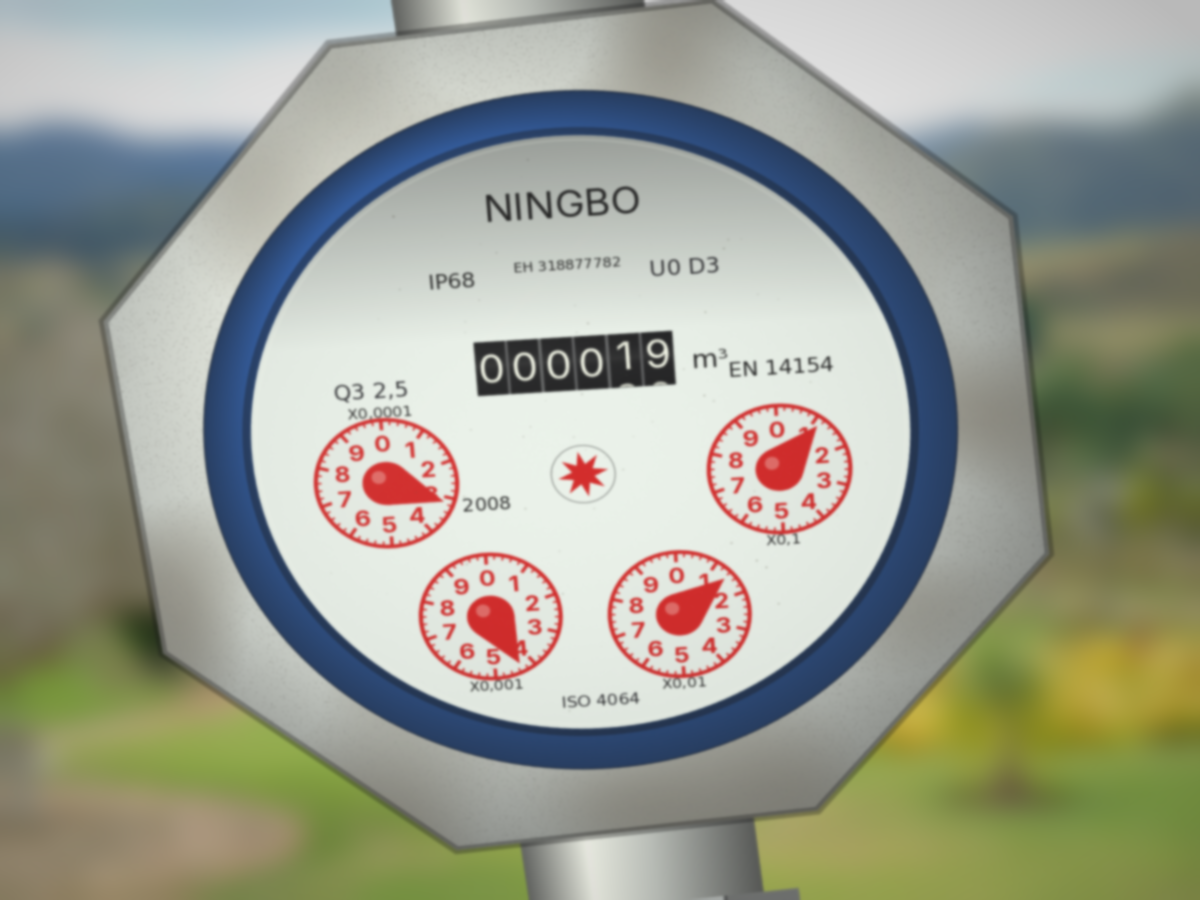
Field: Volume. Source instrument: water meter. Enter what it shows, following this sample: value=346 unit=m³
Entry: value=19.1143 unit=m³
